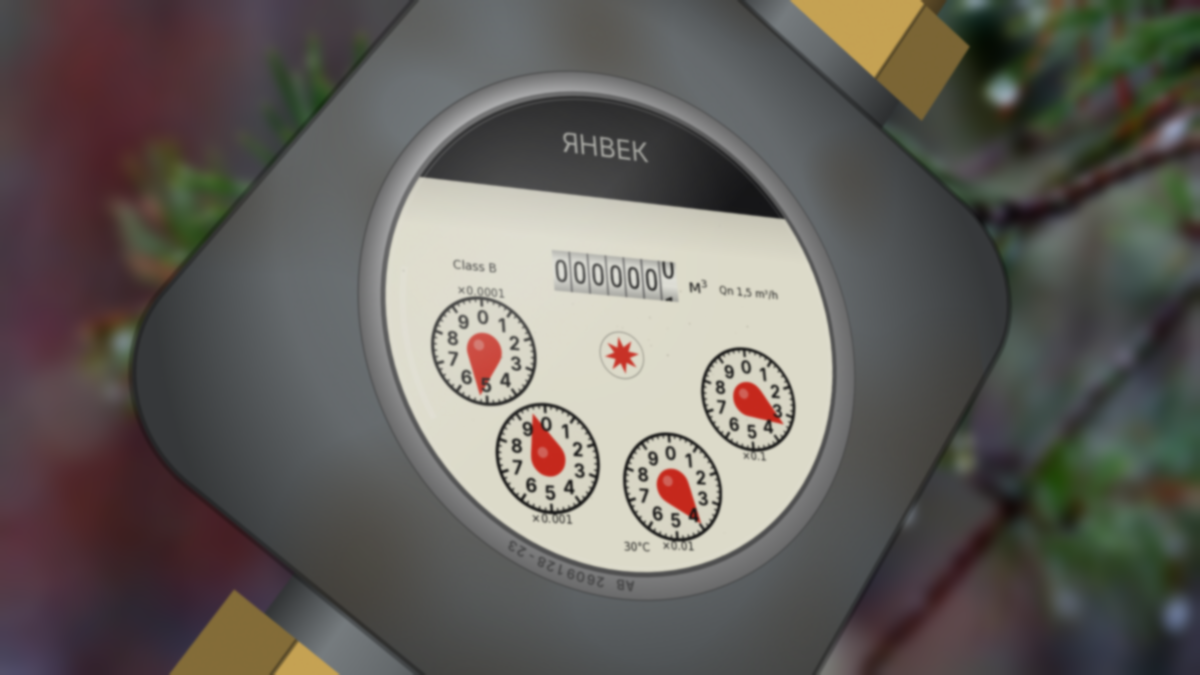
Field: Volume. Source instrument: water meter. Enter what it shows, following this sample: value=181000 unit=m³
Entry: value=0.3395 unit=m³
